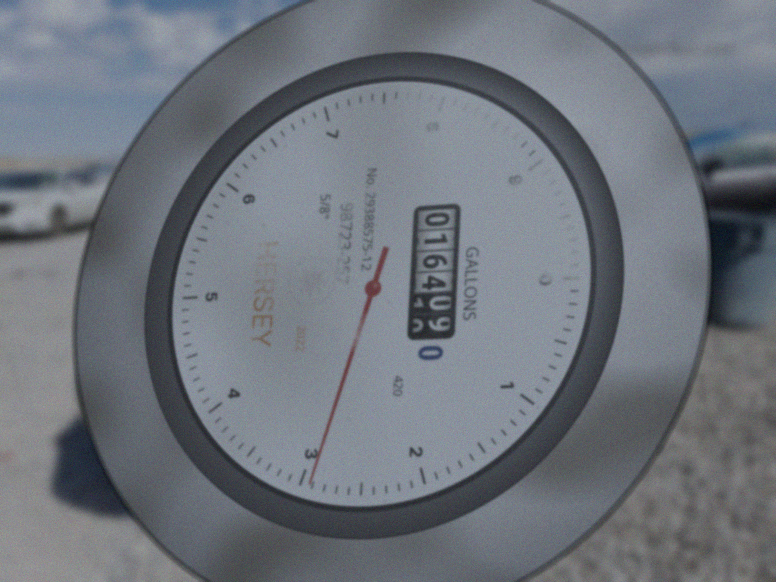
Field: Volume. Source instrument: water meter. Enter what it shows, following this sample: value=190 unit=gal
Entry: value=164092.9 unit=gal
